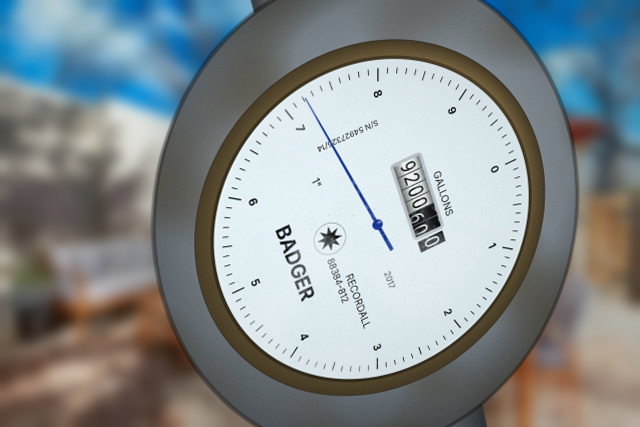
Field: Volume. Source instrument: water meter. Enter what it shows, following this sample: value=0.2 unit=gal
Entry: value=9200597.2 unit=gal
